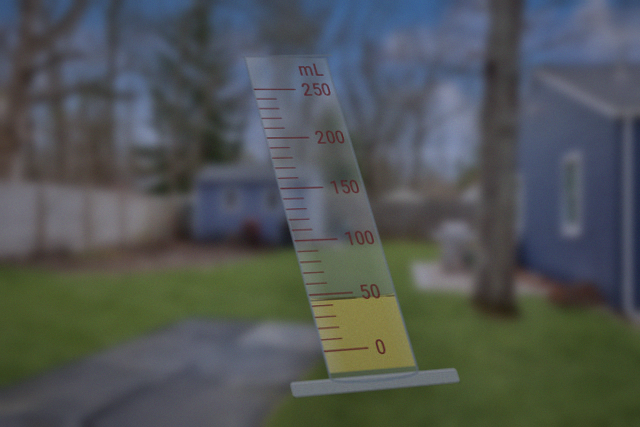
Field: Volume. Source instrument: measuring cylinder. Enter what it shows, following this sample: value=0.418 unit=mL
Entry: value=45 unit=mL
